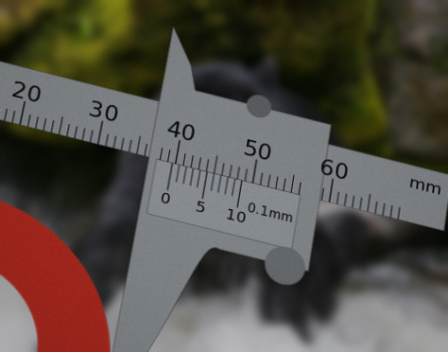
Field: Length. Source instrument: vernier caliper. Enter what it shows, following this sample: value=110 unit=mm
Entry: value=39.6 unit=mm
